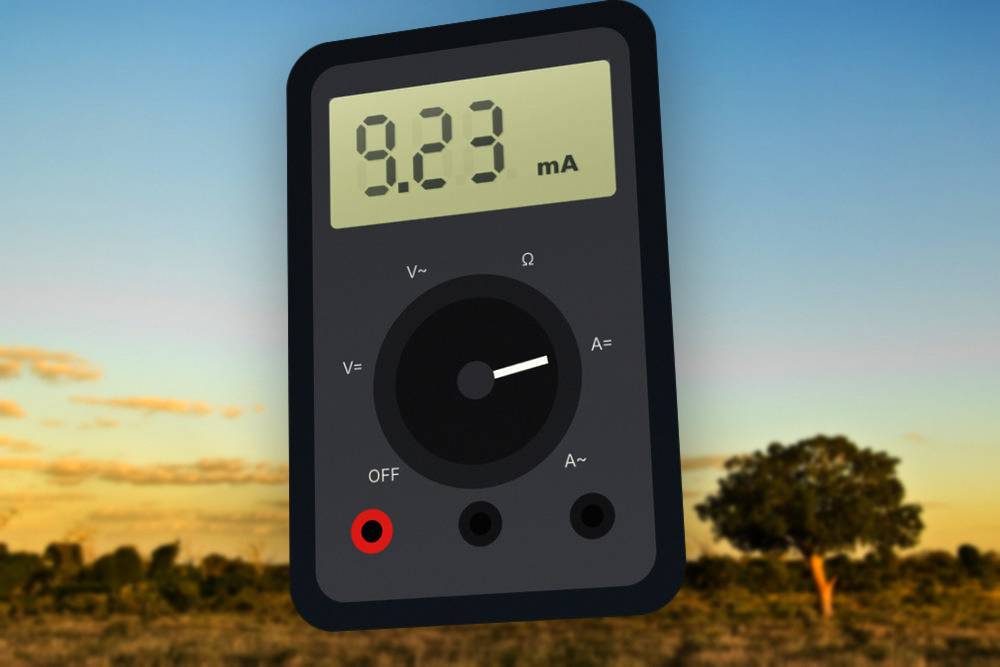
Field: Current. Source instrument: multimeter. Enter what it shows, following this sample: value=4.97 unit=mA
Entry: value=9.23 unit=mA
